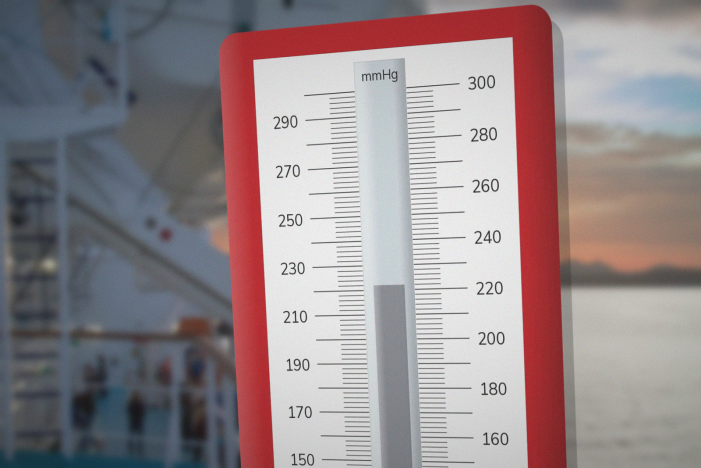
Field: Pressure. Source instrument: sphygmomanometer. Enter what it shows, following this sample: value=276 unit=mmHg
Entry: value=222 unit=mmHg
